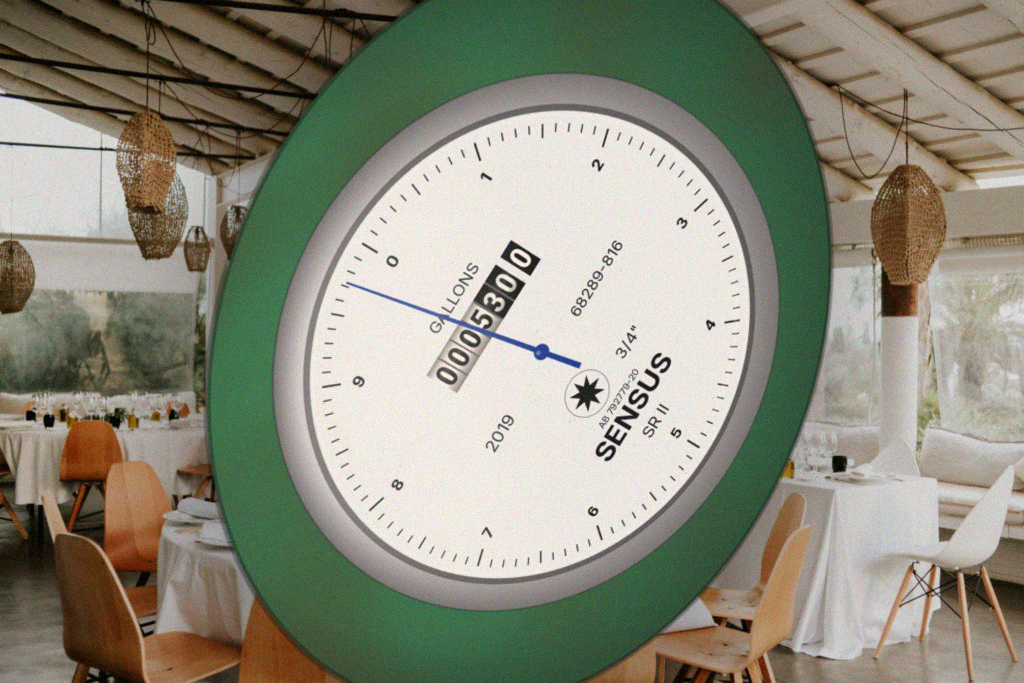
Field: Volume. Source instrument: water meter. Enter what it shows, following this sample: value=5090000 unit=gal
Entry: value=5299.7 unit=gal
